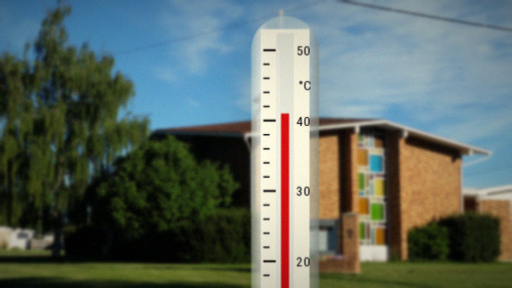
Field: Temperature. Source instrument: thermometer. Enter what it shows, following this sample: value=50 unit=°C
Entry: value=41 unit=°C
